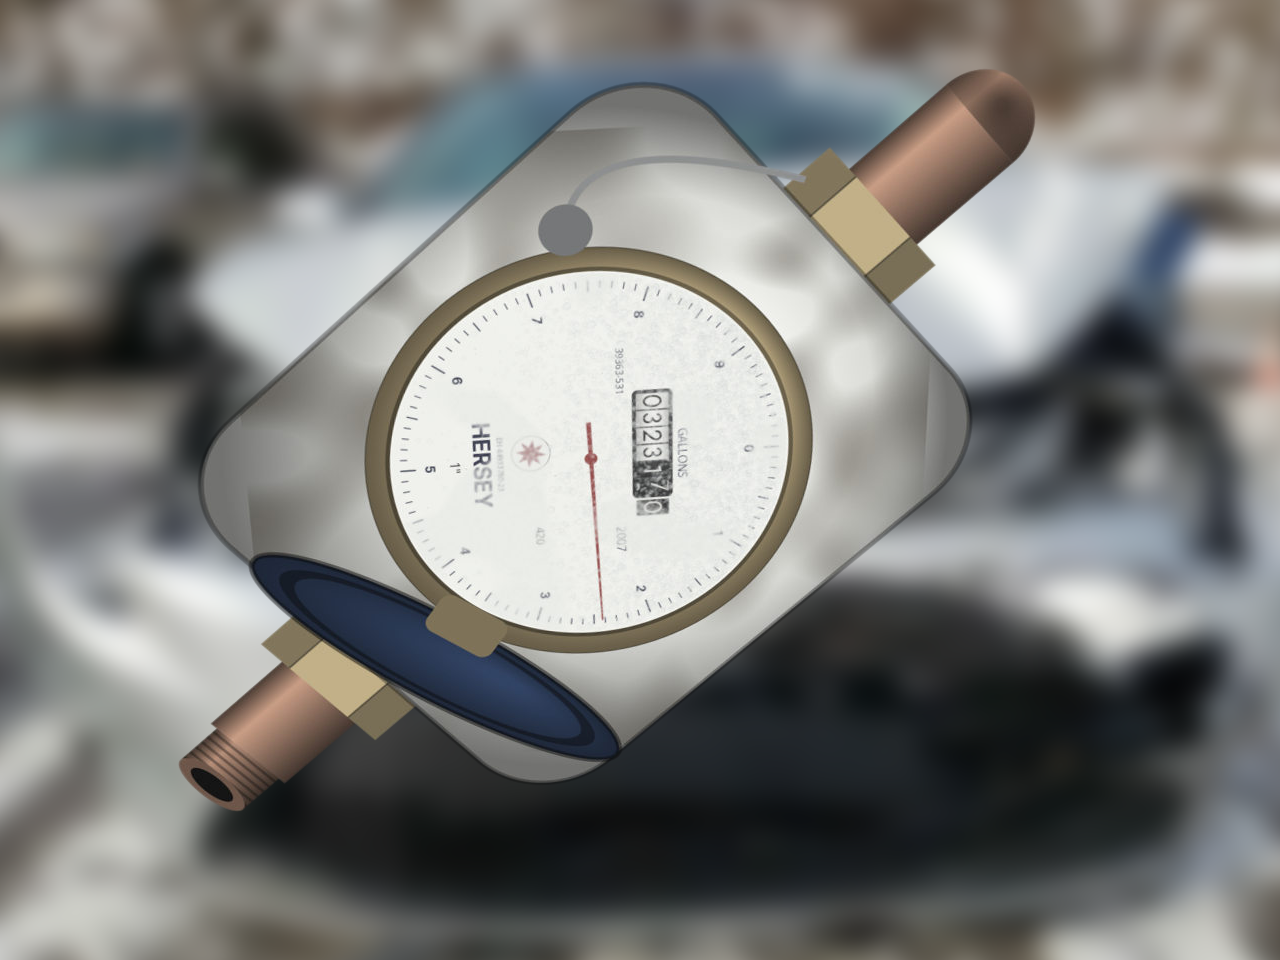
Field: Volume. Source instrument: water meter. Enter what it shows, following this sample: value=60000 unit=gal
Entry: value=323172.4 unit=gal
